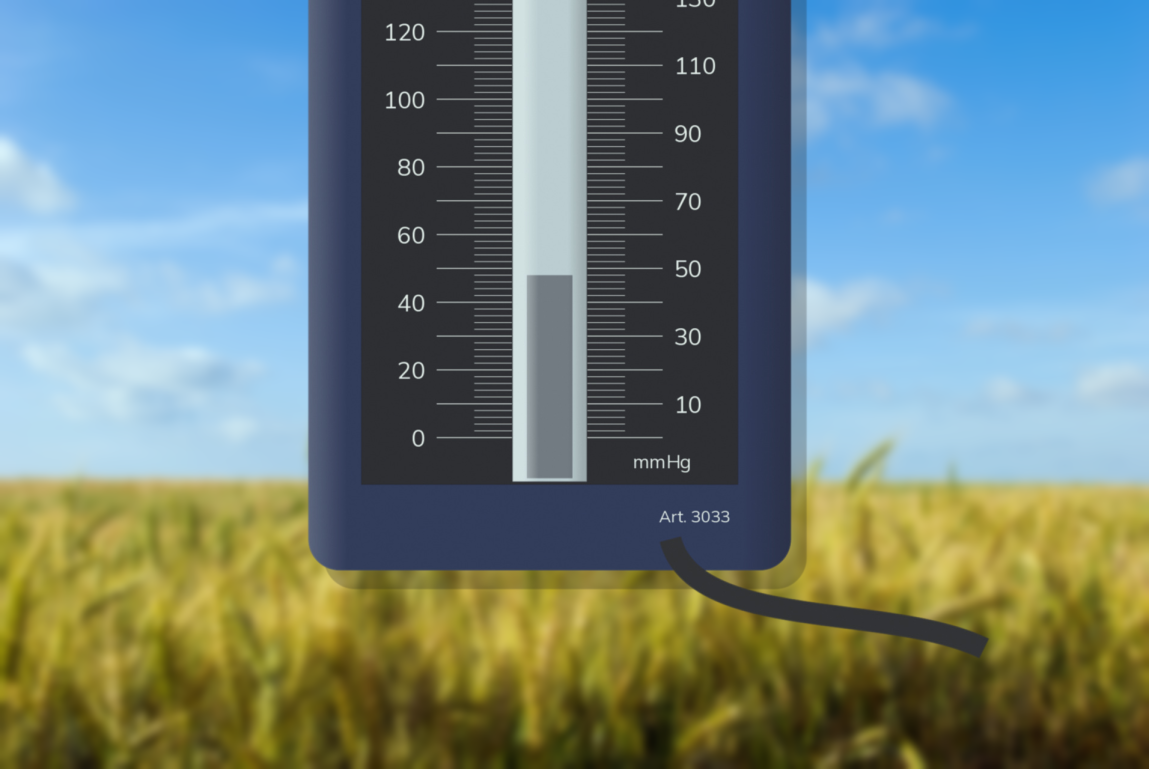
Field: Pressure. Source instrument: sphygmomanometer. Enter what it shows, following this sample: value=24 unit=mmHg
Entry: value=48 unit=mmHg
